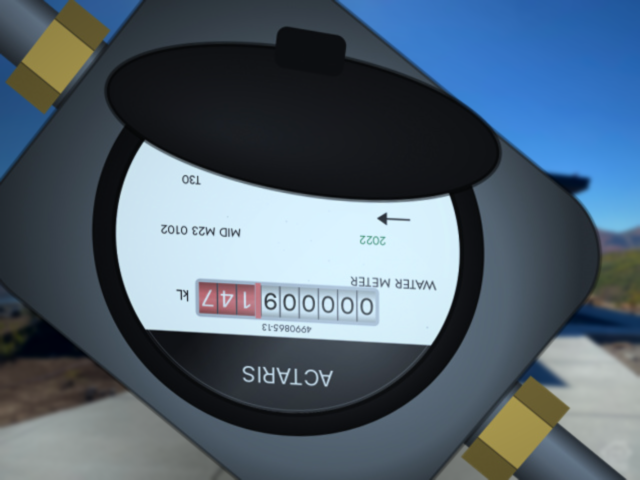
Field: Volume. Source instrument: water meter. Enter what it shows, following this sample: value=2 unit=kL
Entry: value=9.147 unit=kL
